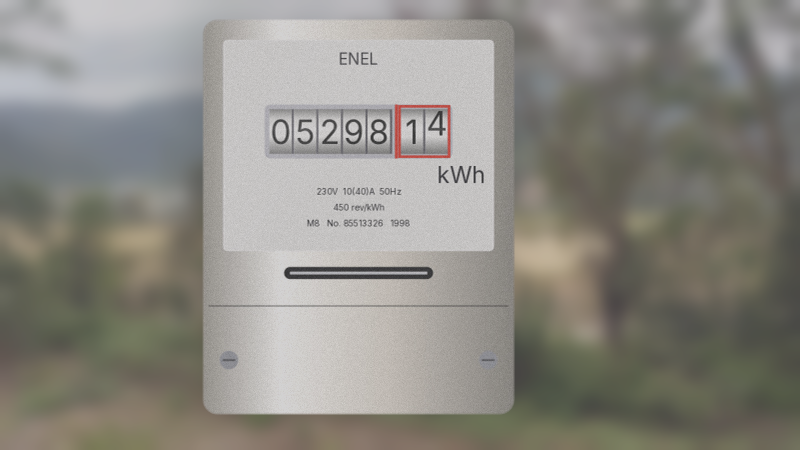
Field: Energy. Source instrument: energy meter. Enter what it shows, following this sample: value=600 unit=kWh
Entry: value=5298.14 unit=kWh
